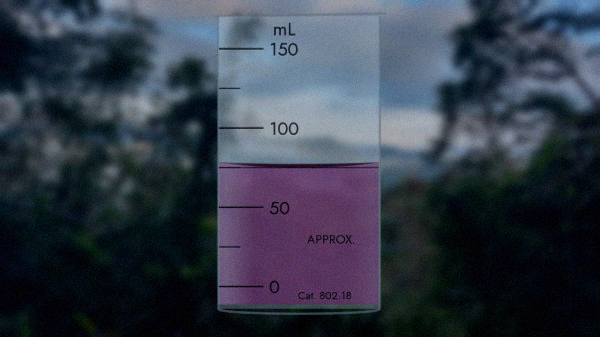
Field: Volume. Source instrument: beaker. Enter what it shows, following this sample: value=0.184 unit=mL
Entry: value=75 unit=mL
